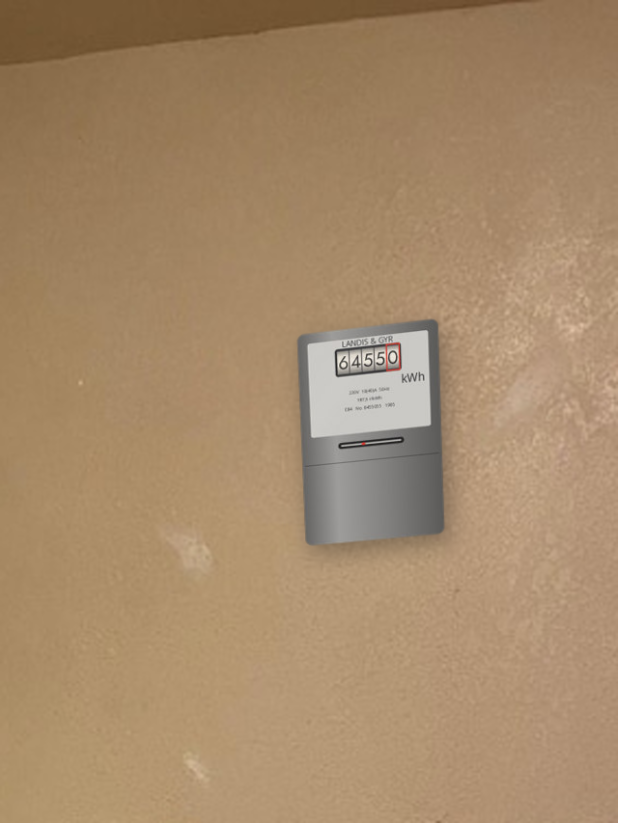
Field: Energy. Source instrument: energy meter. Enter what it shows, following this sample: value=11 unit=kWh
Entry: value=6455.0 unit=kWh
